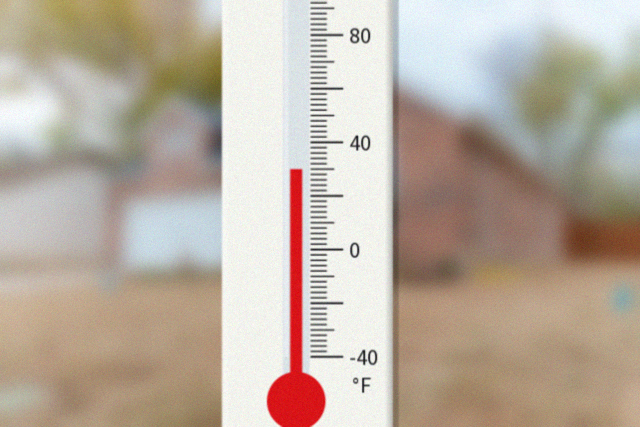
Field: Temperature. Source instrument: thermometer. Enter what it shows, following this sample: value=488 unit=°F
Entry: value=30 unit=°F
